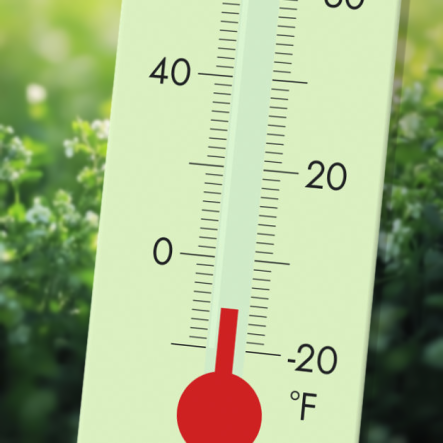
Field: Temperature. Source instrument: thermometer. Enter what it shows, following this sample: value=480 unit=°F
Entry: value=-11 unit=°F
